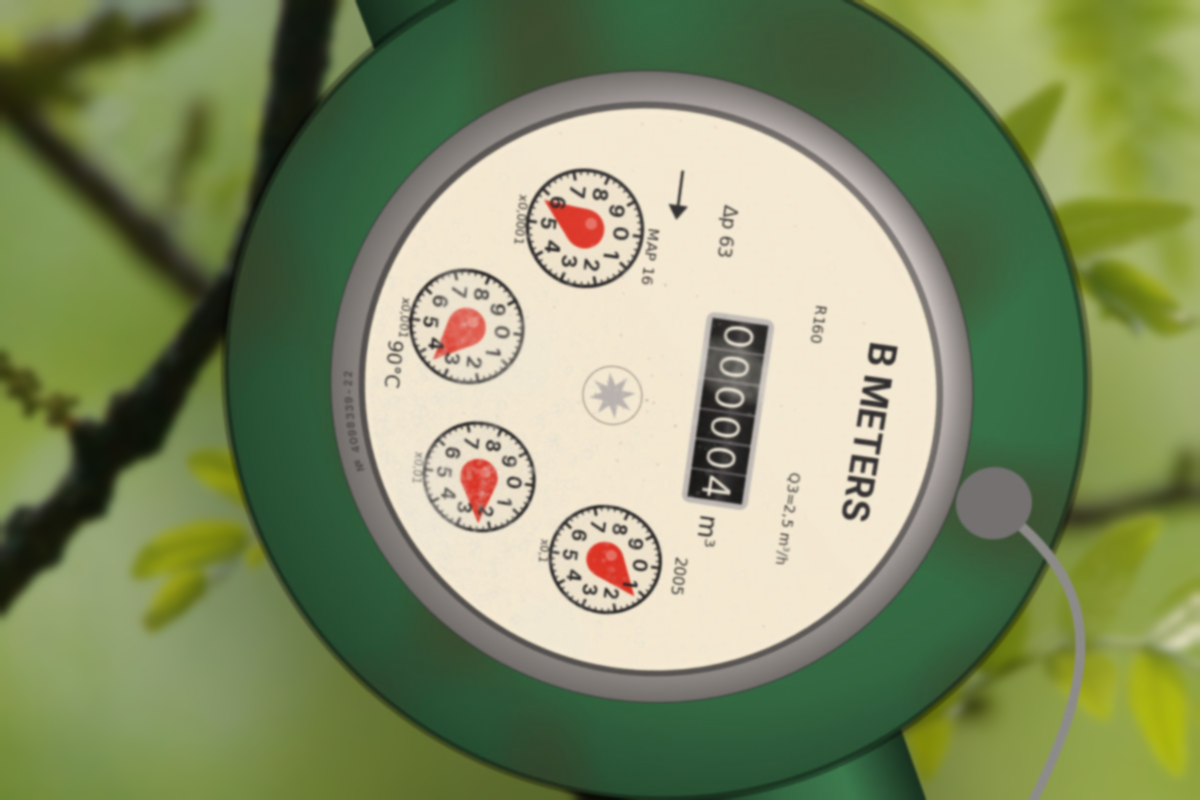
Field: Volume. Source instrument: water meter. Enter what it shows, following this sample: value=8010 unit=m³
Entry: value=4.1235 unit=m³
